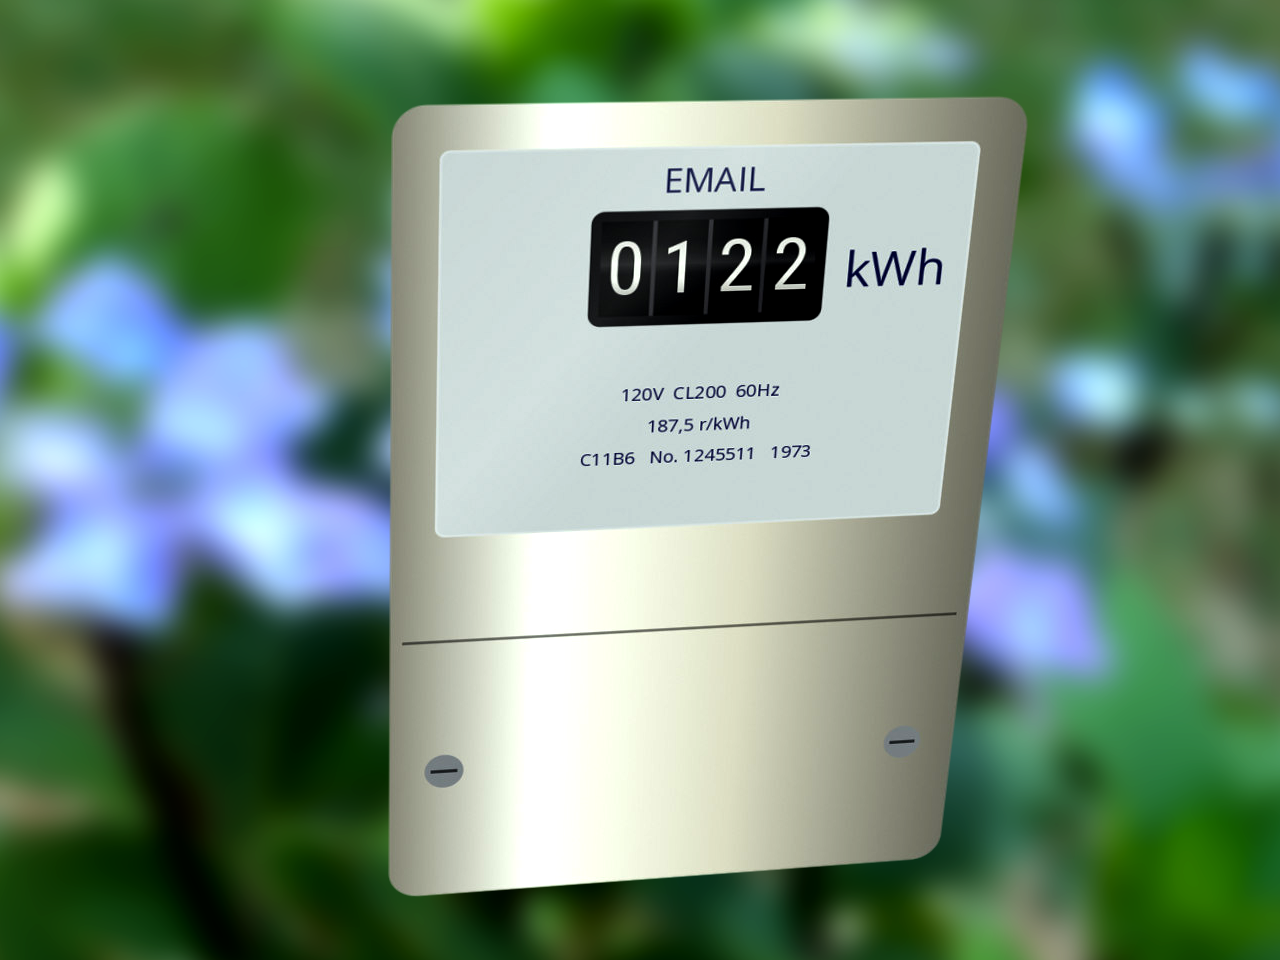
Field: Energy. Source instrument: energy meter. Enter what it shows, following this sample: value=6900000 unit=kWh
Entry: value=122 unit=kWh
